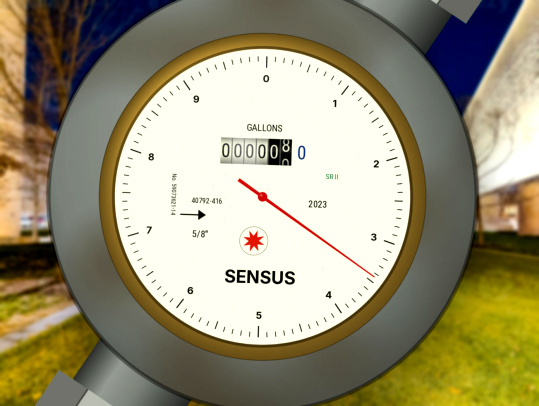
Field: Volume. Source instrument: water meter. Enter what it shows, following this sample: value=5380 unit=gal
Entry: value=83.4 unit=gal
